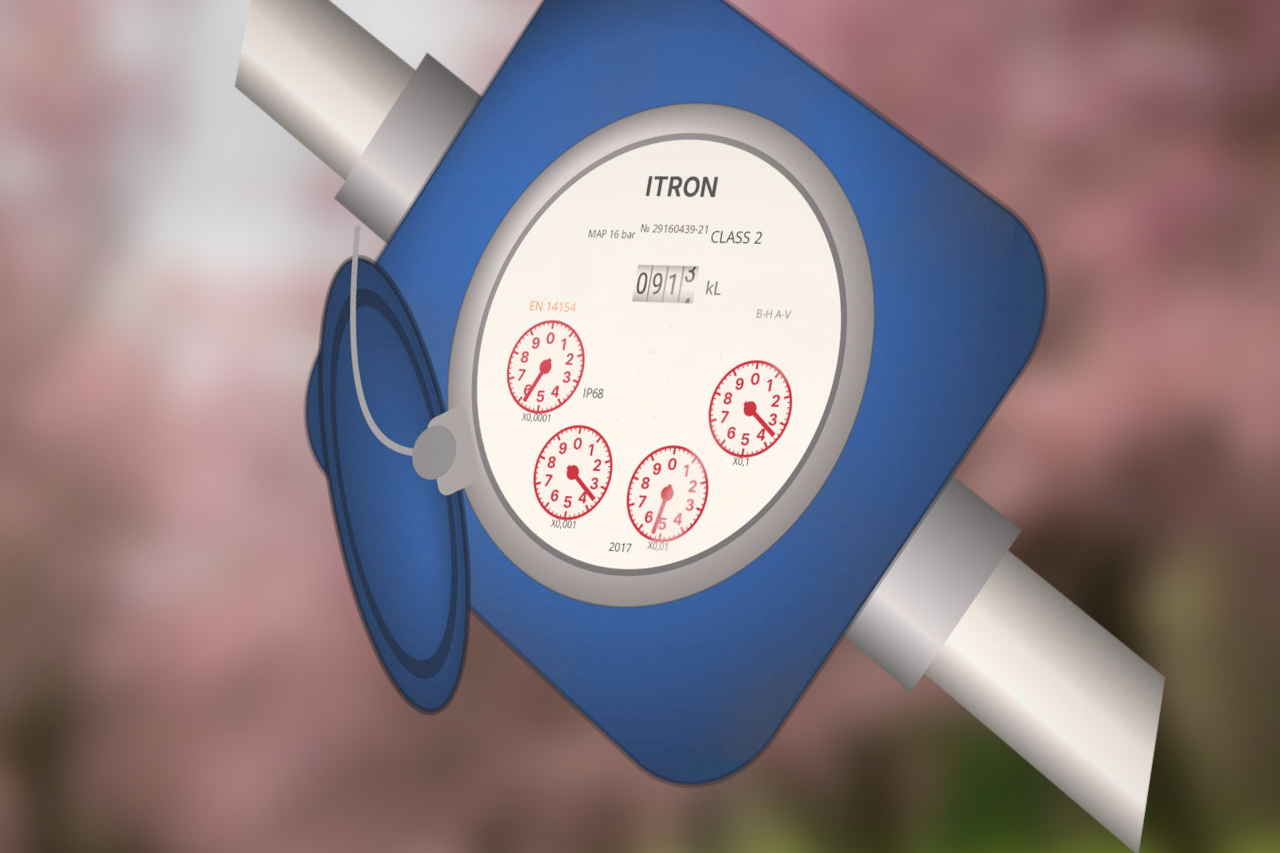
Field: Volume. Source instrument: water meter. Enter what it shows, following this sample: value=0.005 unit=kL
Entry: value=913.3535 unit=kL
